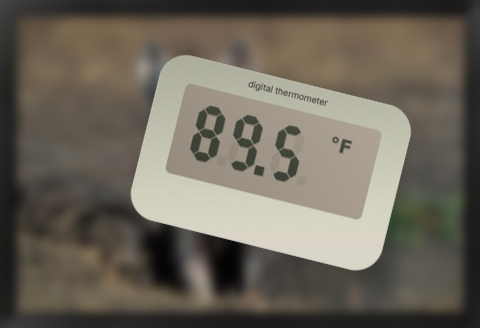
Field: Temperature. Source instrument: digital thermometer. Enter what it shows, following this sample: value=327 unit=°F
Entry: value=89.5 unit=°F
